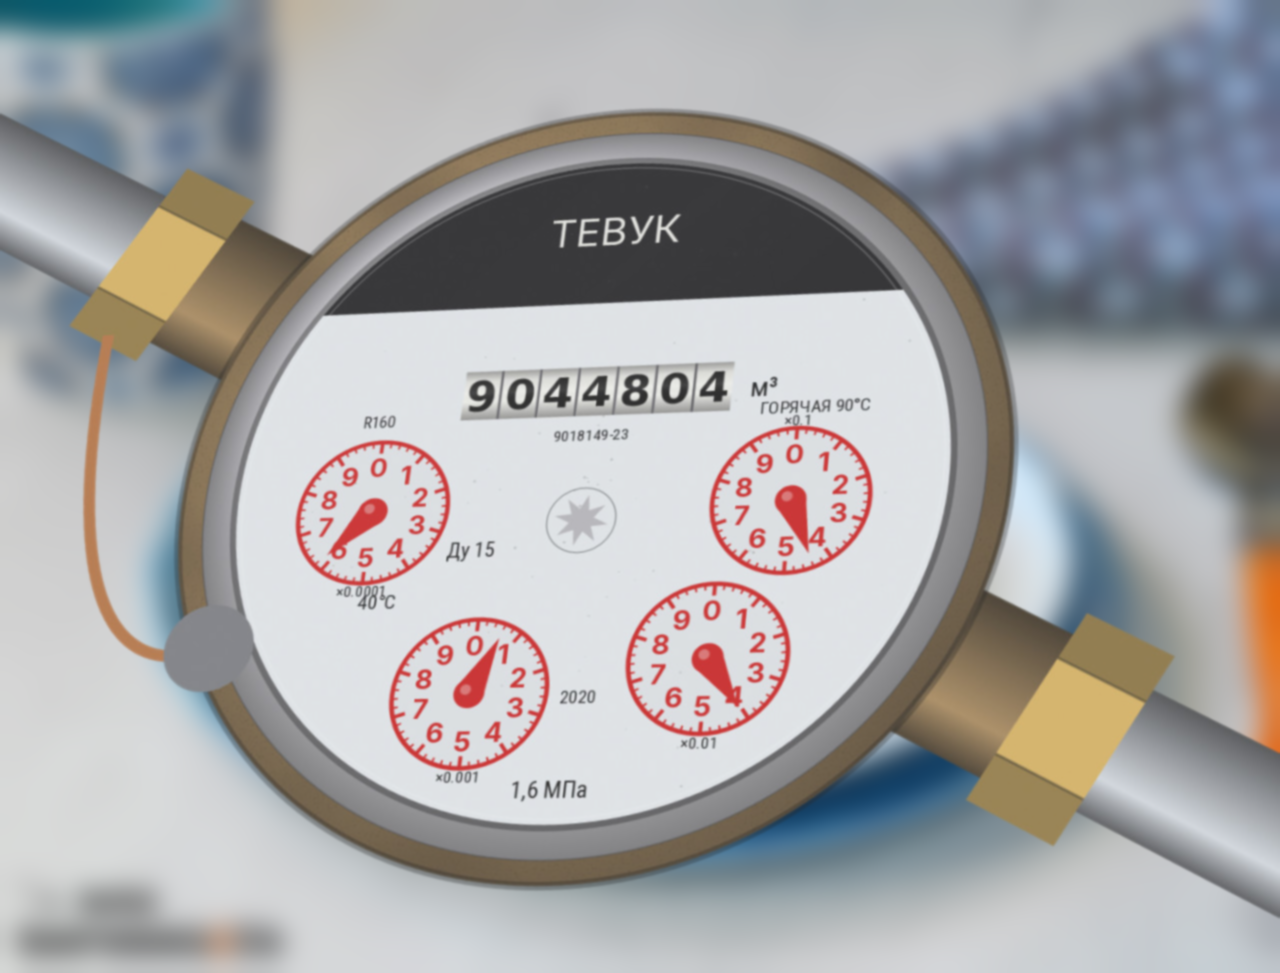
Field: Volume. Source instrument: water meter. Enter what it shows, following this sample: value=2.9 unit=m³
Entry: value=9044804.4406 unit=m³
